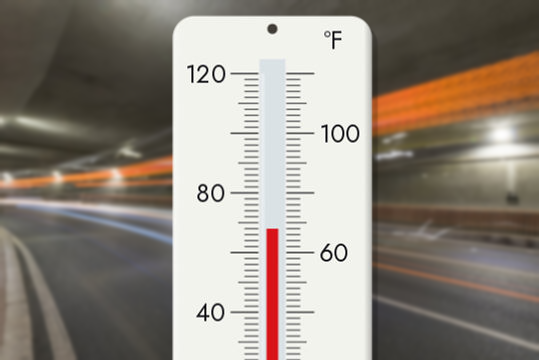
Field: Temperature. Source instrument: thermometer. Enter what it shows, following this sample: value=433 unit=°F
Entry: value=68 unit=°F
